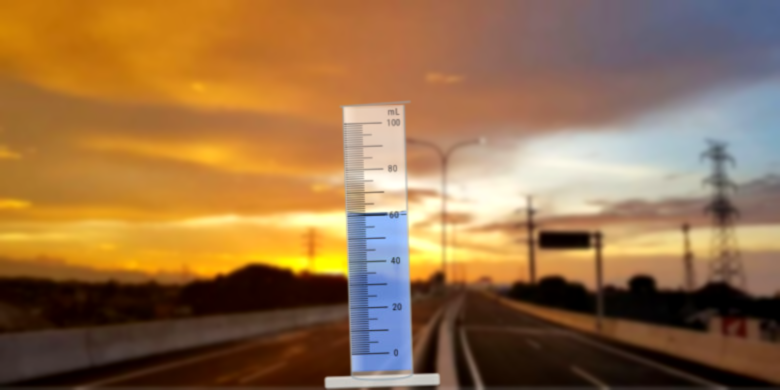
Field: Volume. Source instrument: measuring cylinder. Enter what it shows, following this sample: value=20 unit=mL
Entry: value=60 unit=mL
